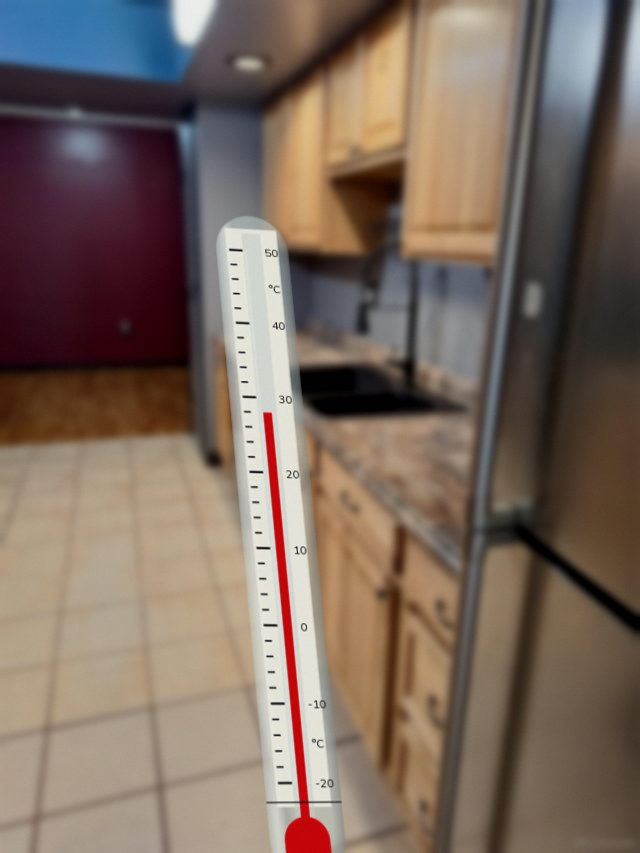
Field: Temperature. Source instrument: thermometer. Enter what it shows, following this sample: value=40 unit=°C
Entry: value=28 unit=°C
